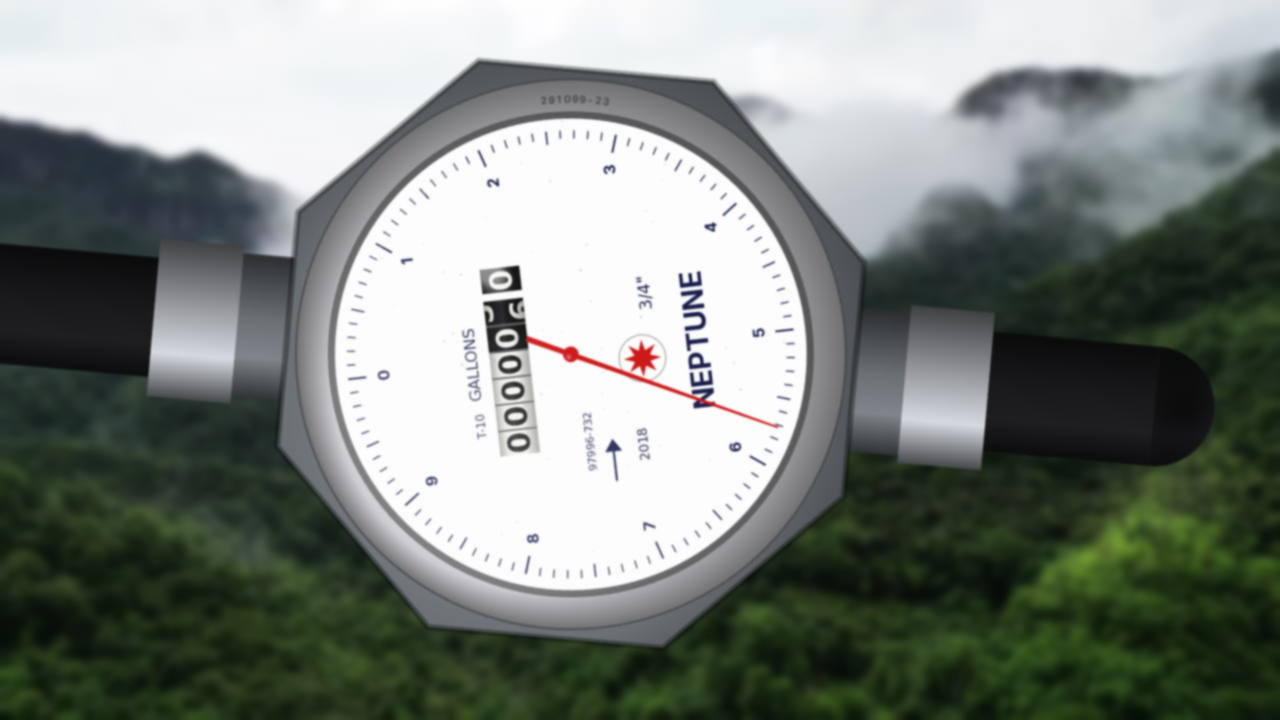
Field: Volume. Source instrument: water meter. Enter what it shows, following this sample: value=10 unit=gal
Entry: value=55.7 unit=gal
